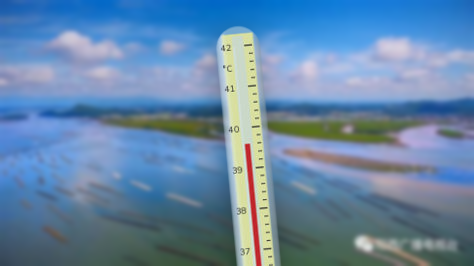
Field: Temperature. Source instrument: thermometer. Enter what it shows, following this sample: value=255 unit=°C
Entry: value=39.6 unit=°C
